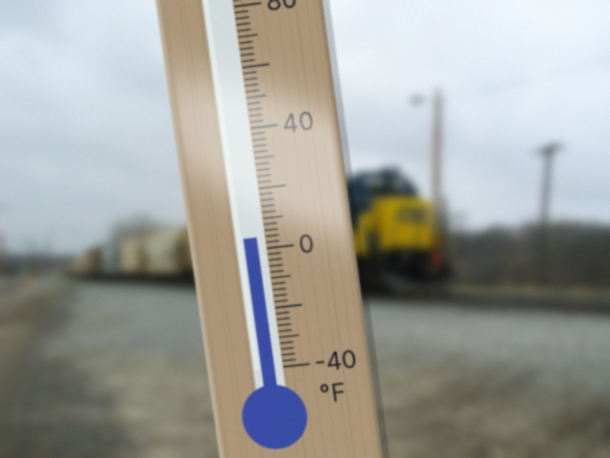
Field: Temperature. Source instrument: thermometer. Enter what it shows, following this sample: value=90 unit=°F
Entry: value=4 unit=°F
